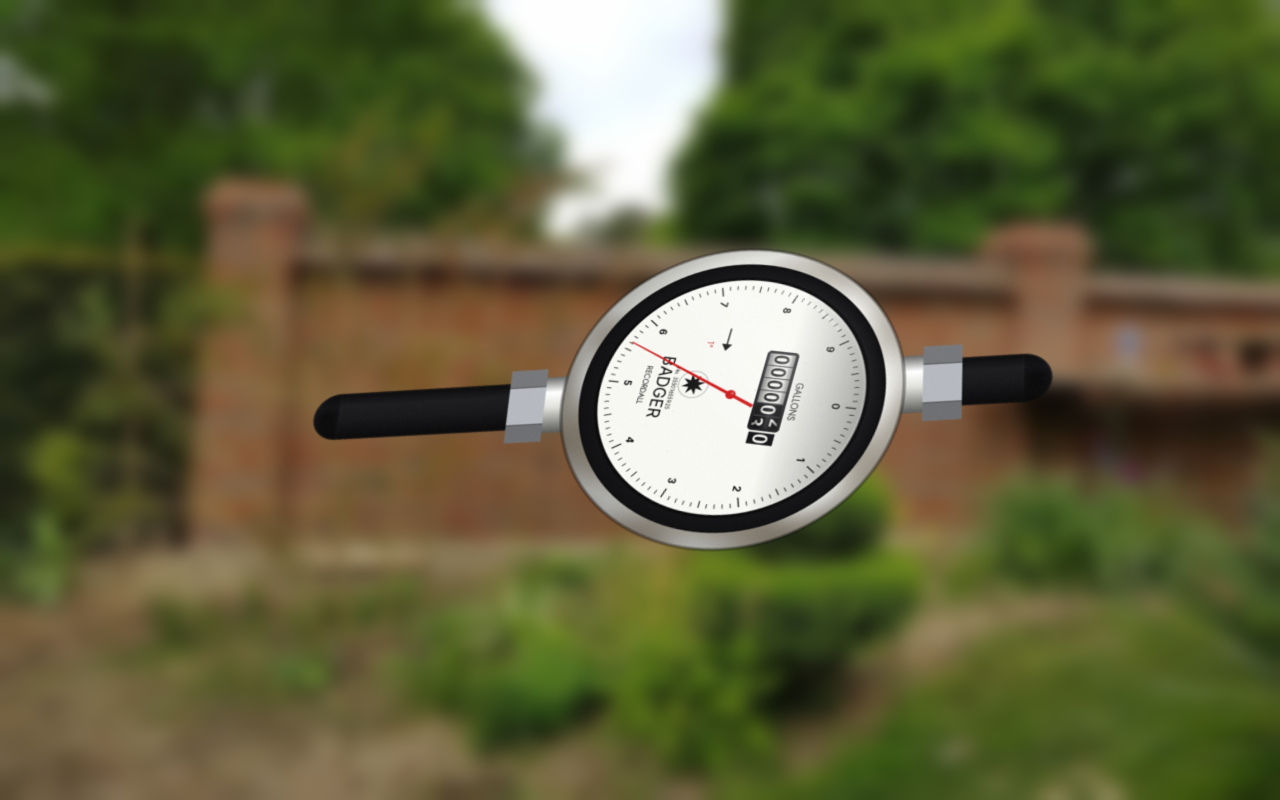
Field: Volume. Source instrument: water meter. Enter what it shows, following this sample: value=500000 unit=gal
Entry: value=25.6 unit=gal
